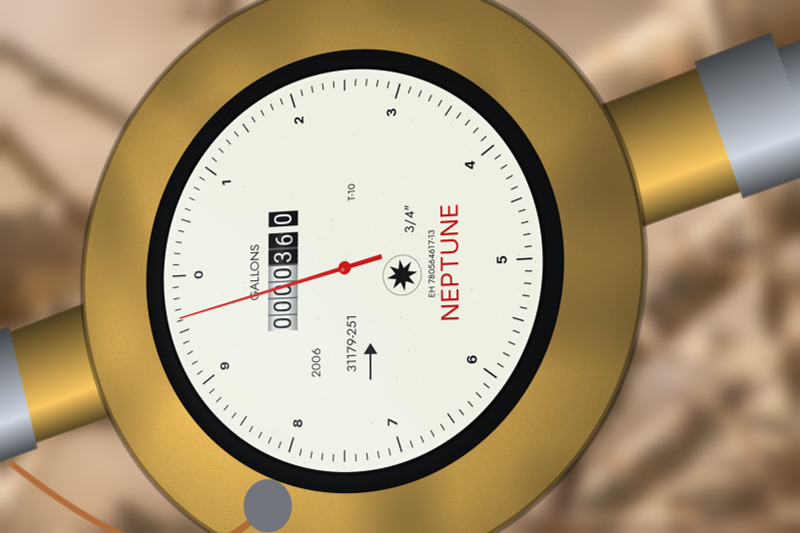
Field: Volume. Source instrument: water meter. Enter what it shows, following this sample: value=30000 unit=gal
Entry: value=359.6 unit=gal
